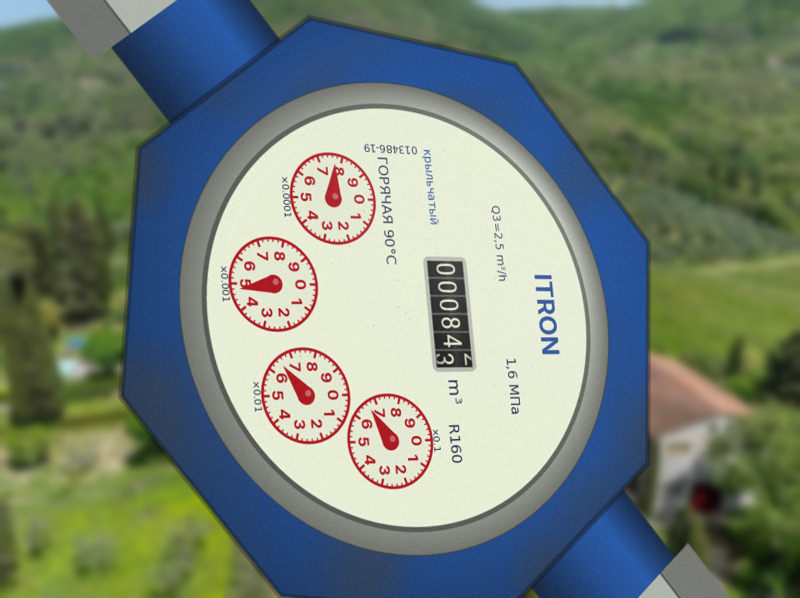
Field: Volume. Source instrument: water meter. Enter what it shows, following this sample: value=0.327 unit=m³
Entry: value=842.6647 unit=m³
